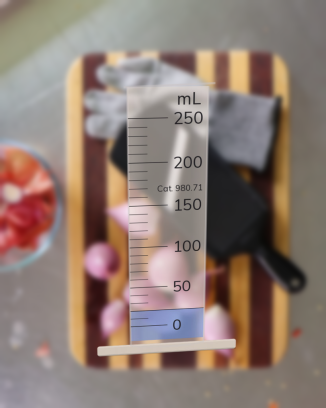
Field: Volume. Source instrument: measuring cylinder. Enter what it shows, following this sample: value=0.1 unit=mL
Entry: value=20 unit=mL
